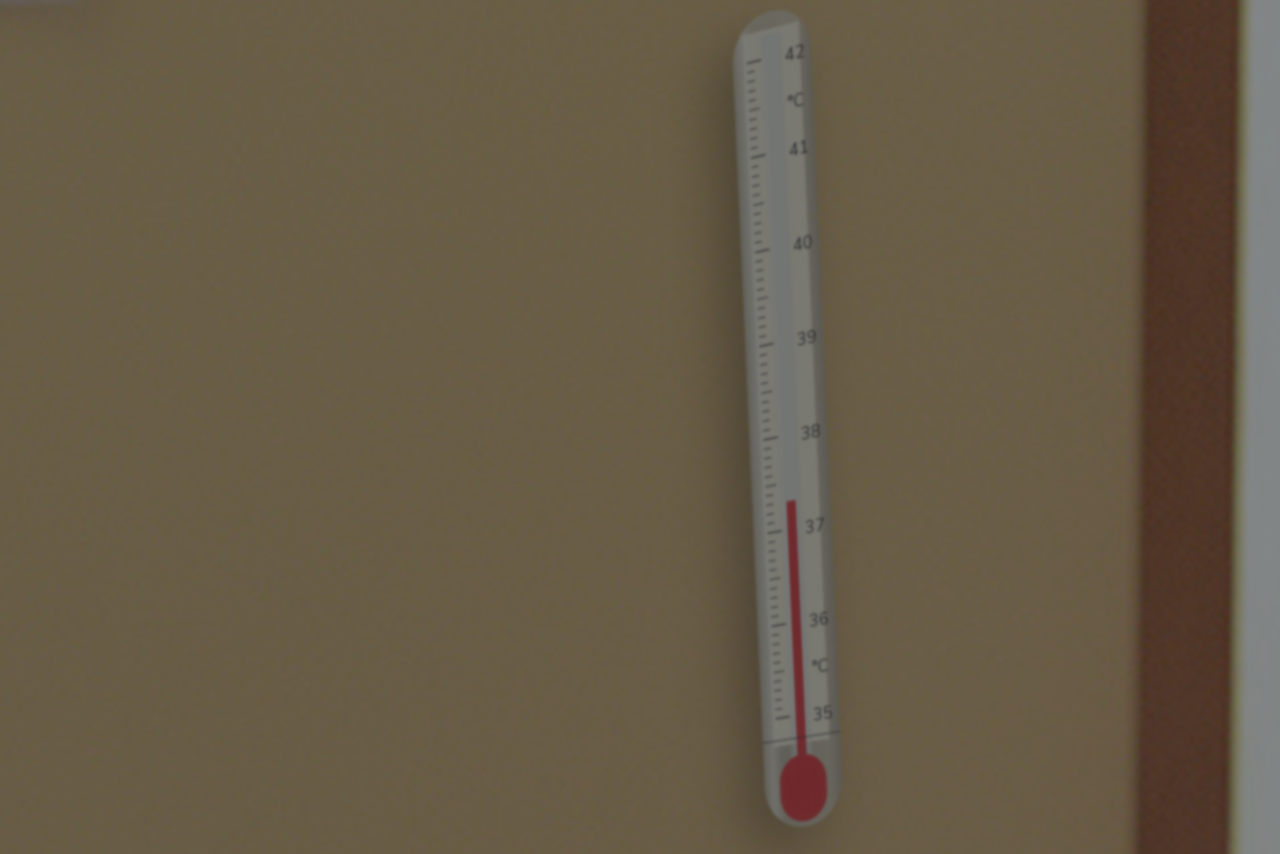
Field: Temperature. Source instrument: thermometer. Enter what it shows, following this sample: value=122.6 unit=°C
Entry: value=37.3 unit=°C
